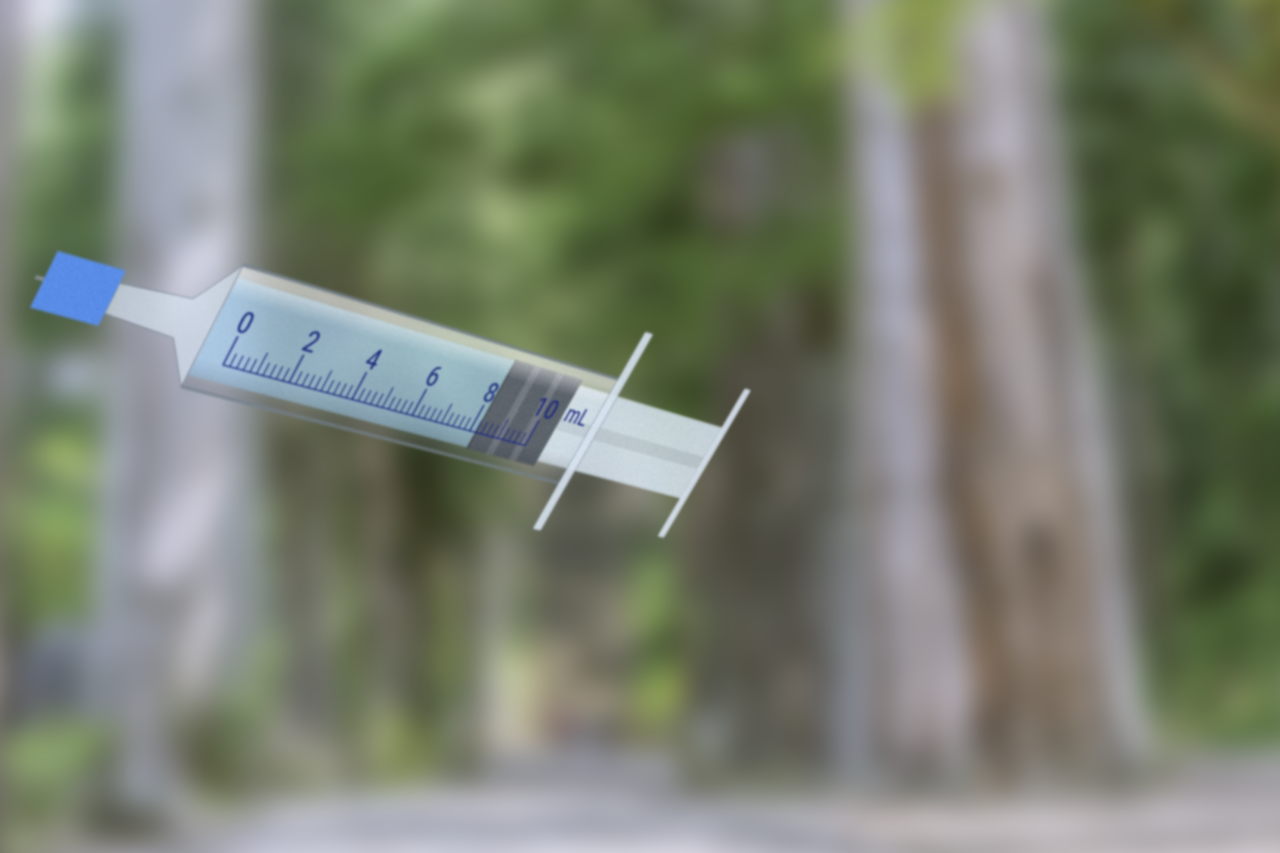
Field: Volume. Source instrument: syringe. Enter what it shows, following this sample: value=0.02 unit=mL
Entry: value=8.2 unit=mL
